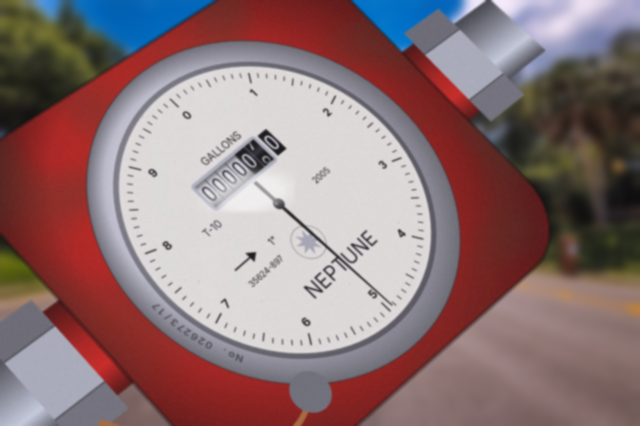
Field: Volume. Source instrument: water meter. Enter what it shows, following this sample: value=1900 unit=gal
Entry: value=74.9 unit=gal
